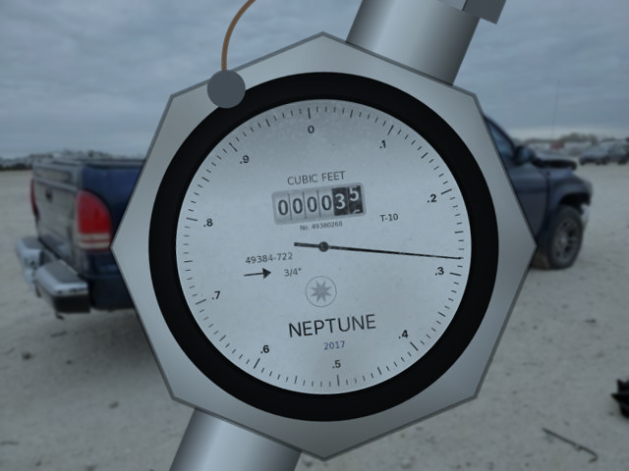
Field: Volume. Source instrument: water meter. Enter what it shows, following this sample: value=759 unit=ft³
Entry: value=35.28 unit=ft³
